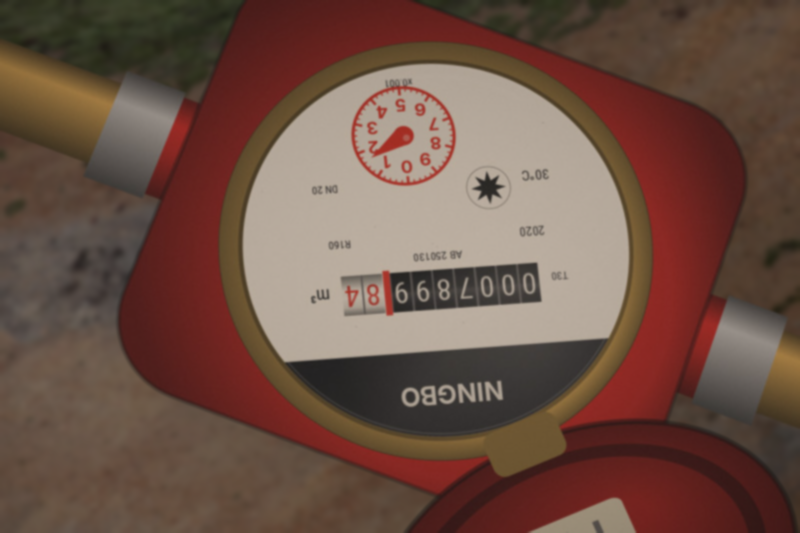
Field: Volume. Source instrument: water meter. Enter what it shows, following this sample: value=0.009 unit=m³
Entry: value=7899.841 unit=m³
